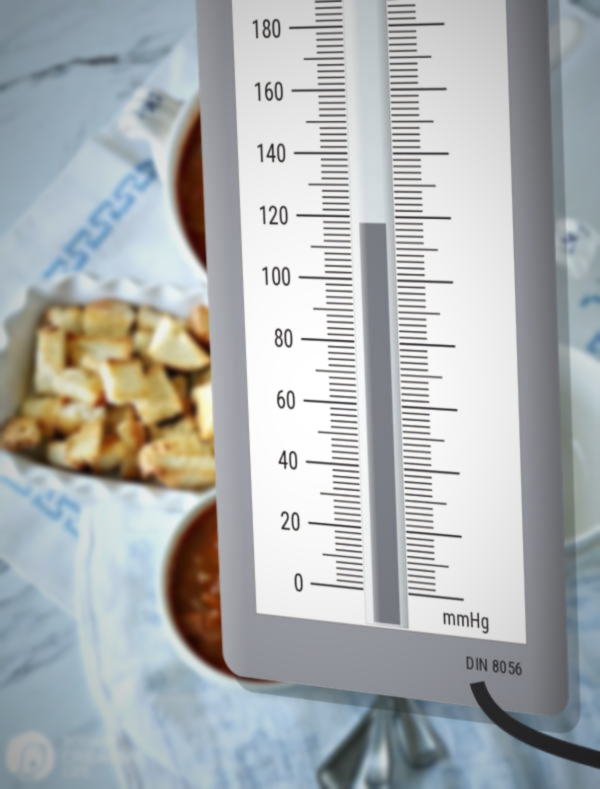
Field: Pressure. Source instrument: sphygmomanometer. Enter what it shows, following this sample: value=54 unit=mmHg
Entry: value=118 unit=mmHg
